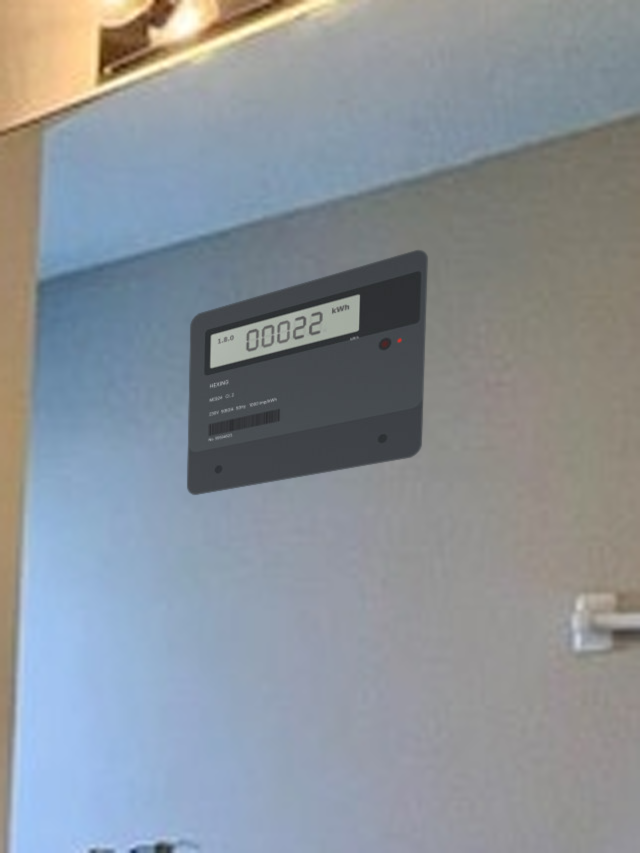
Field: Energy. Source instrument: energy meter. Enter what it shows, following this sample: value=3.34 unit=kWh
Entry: value=22 unit=kWh
